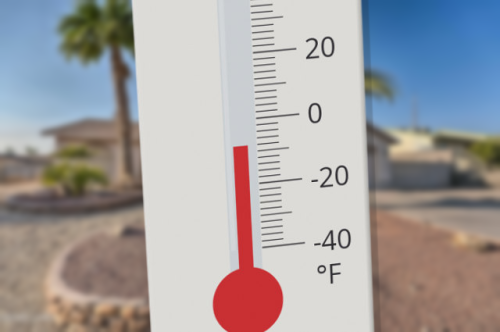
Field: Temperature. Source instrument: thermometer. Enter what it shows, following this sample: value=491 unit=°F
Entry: value=-8 unit=°F
